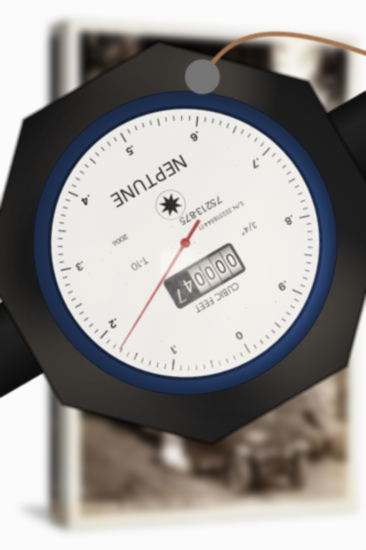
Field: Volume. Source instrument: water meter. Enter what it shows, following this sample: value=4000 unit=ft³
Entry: value=47.17 unit=ft³
